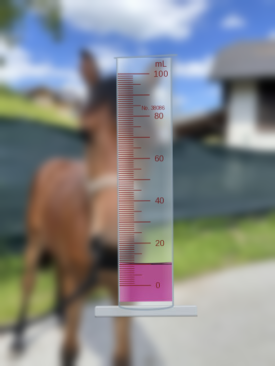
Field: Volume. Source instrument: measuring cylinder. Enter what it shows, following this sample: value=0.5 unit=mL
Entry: value=10 unit=mL
